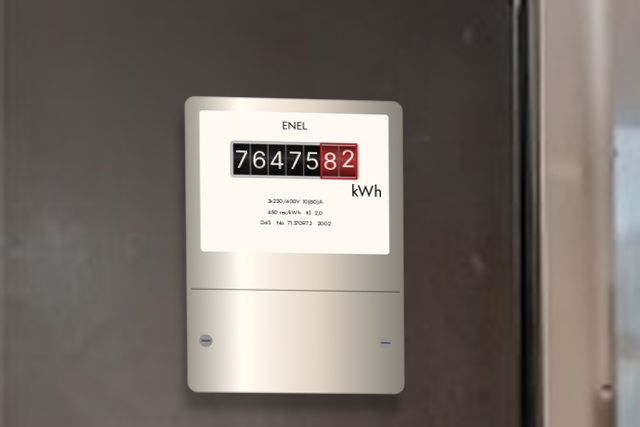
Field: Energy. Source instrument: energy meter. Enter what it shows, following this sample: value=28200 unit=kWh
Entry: value=76475.82 unit=kWh
